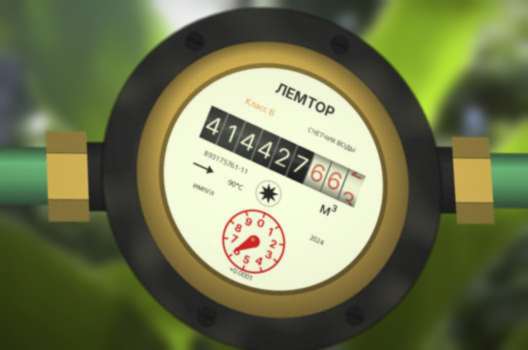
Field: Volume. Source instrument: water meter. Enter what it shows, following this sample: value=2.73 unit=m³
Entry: value=414427.6626 unit=m³
